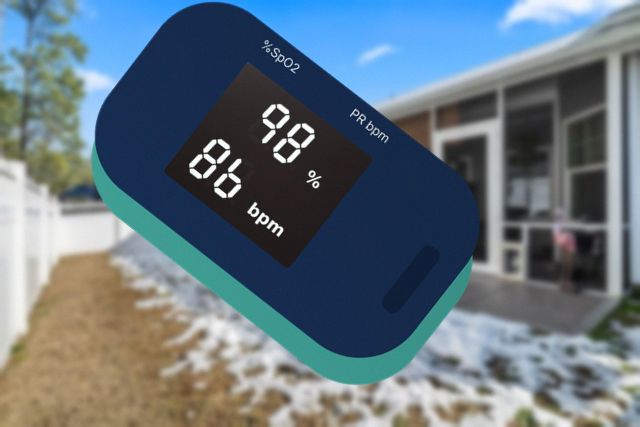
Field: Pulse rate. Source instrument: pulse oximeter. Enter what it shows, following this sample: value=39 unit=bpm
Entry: value=86 unit=bpm
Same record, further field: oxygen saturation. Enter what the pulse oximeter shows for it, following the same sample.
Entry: value=98 unit=%
